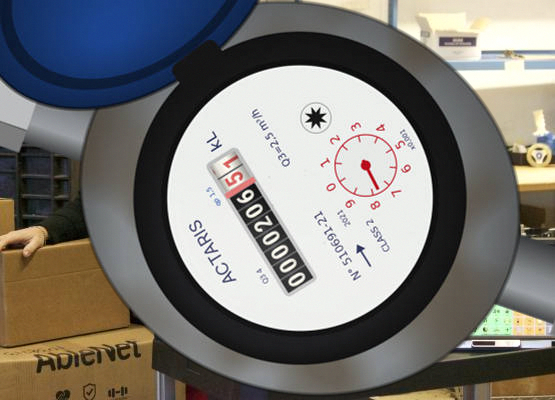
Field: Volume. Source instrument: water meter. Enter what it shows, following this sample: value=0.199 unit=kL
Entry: value=206.507 unit=kL
